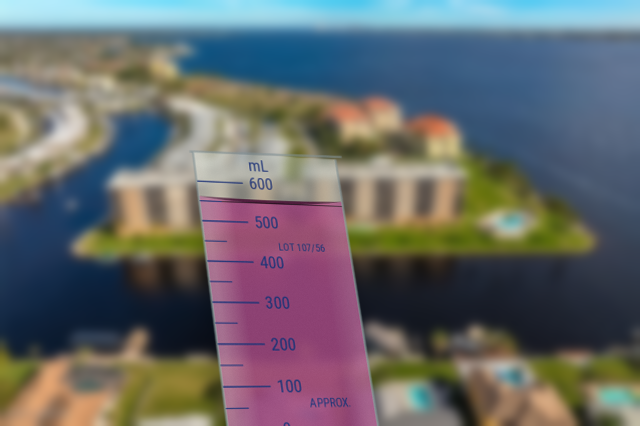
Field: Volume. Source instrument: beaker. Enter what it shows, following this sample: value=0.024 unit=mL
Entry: value=550 unit=mL
